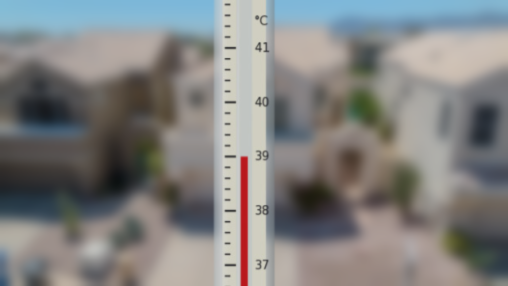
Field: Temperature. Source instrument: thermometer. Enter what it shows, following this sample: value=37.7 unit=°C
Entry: value=39 unit=°C
